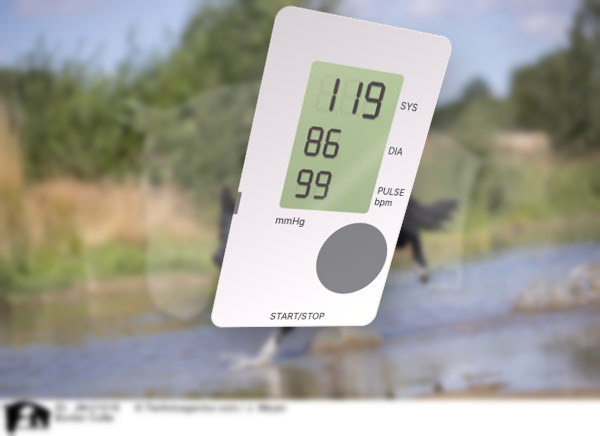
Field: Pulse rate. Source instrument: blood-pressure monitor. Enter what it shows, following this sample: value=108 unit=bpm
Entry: value=99 unit=bpm
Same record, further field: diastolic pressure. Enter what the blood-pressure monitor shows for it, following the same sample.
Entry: value=86 unit=mmHg
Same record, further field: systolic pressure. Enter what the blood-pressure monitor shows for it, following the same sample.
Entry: value=119 unit=mmHg
